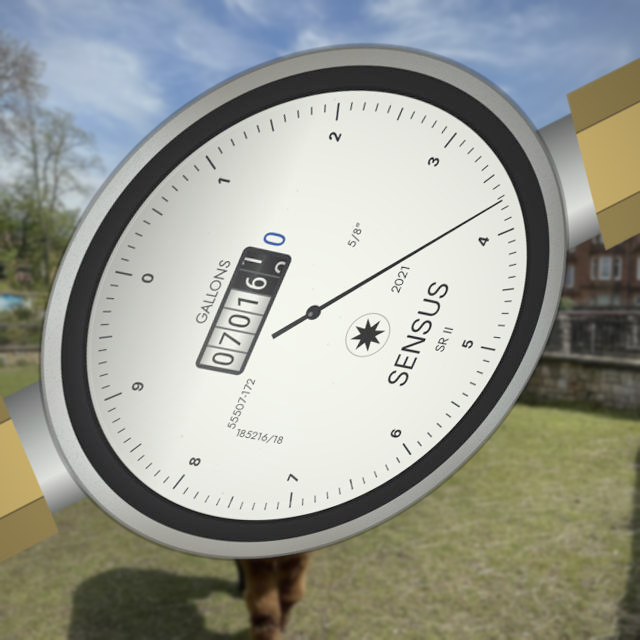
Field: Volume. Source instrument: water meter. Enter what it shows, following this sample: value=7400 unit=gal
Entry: value=701613.7 unit=gal
